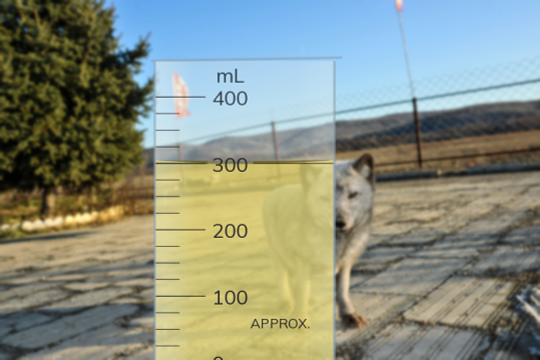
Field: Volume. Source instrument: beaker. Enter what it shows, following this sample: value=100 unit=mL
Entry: value=300 unit=mL
